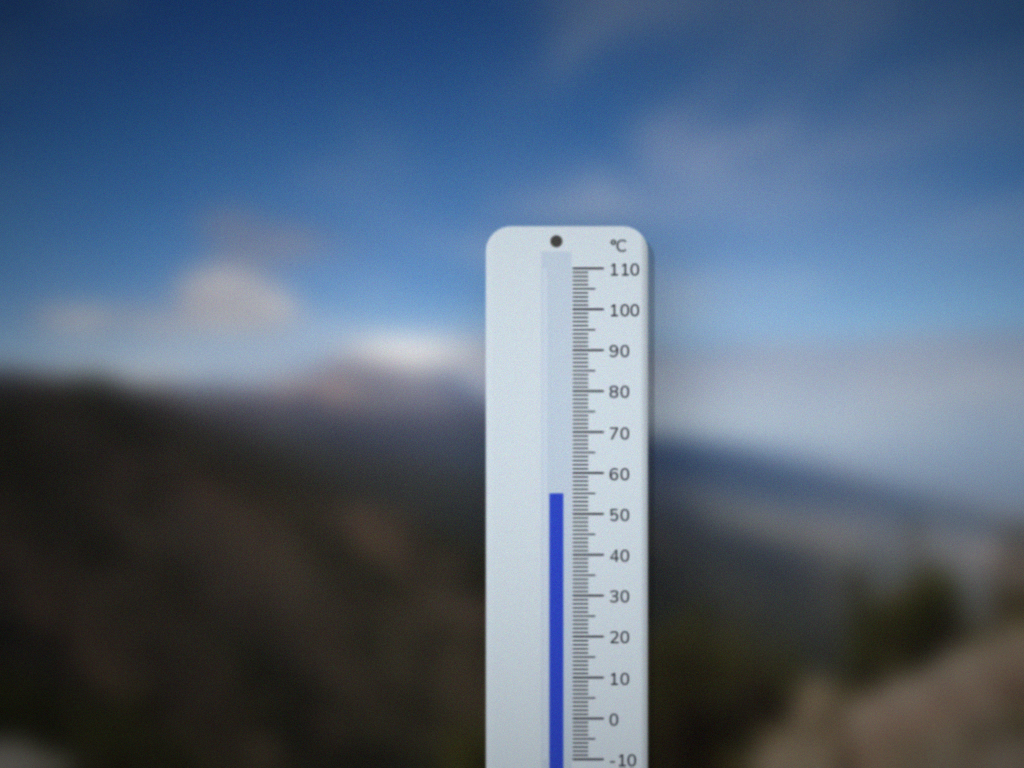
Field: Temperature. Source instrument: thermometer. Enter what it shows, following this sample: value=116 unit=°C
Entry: value=55 unit=°C
